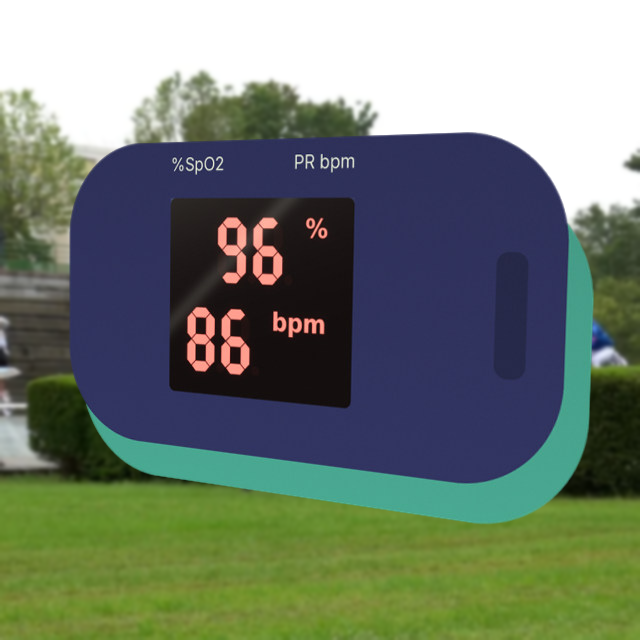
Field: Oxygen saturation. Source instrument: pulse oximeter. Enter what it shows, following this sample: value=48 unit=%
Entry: value=96 unit=%
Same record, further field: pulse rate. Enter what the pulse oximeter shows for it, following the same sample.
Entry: value=86 unit=bpm
